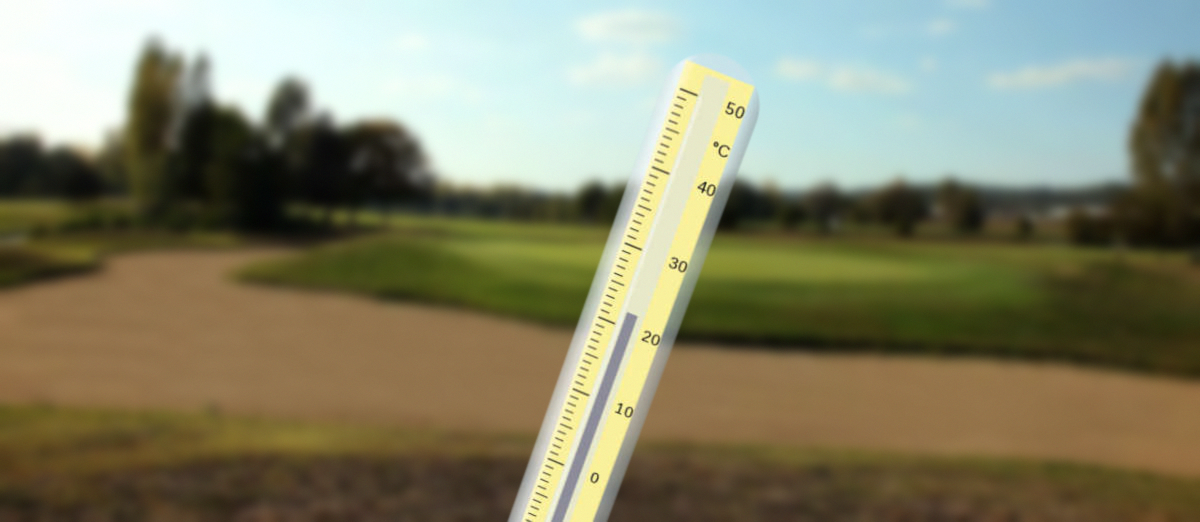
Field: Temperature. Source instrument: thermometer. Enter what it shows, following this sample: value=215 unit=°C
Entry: value=22 unit=°C
